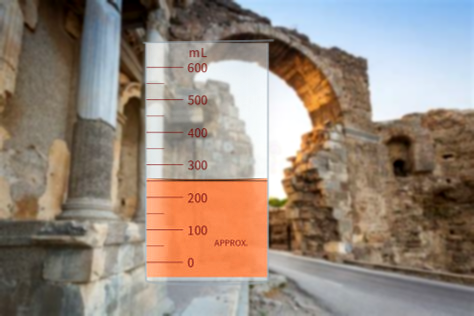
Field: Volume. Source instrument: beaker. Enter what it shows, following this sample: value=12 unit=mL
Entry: value=250 unit=mL
